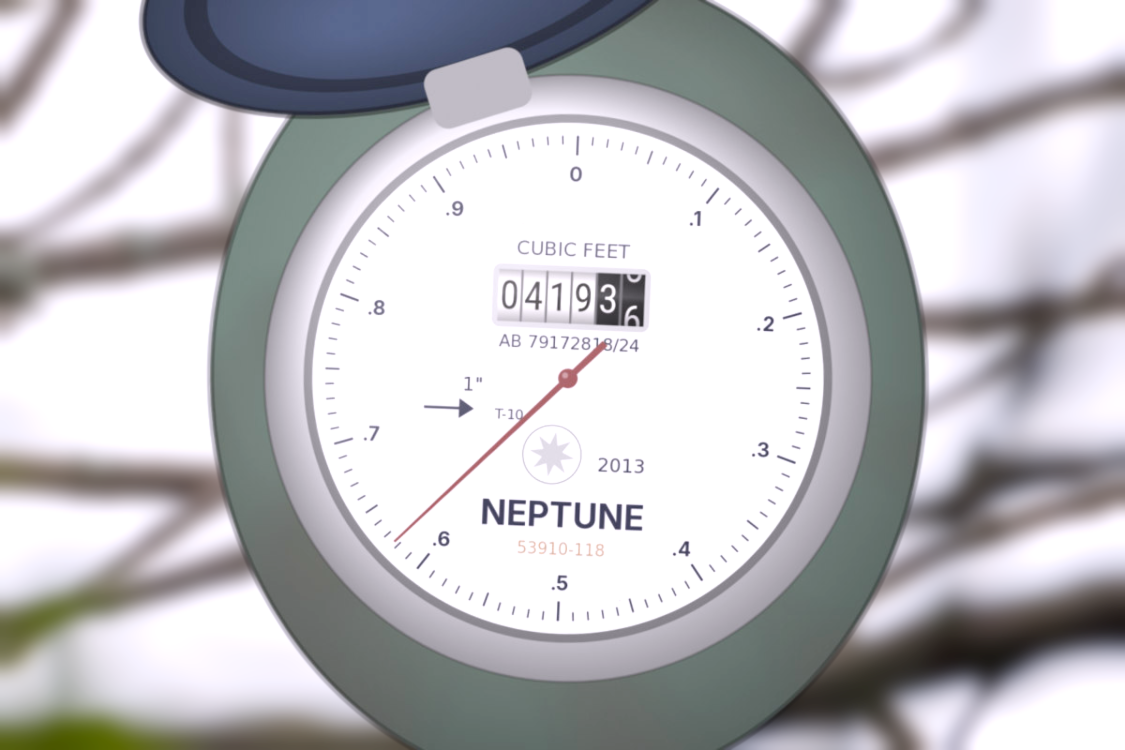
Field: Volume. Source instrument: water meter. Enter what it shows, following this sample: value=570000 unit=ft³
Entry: value=41935.62 unit=ft³
